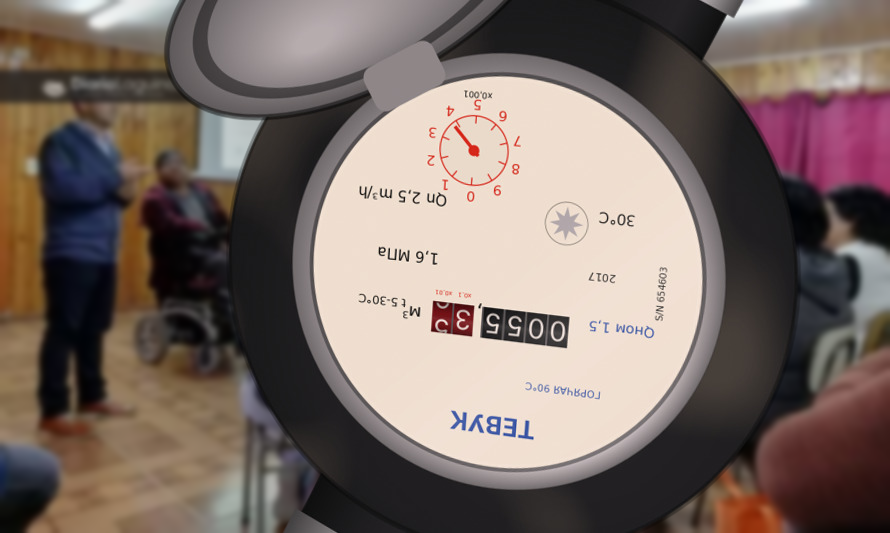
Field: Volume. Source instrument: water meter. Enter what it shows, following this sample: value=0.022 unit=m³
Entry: value=55.353 unit=m³
